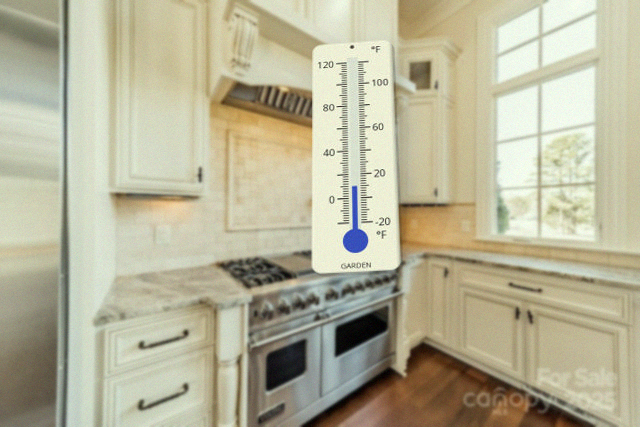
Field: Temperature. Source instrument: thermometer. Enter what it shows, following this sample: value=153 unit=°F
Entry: value=10 unit=°F
